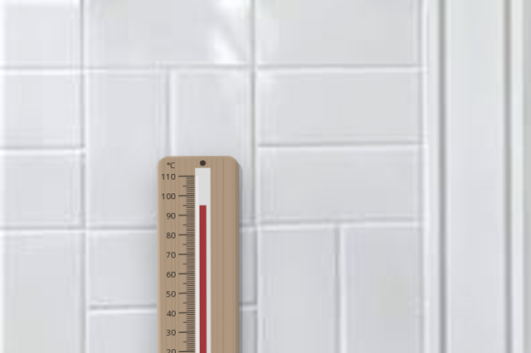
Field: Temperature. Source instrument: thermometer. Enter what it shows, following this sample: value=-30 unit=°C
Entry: value=95 unit=°C
